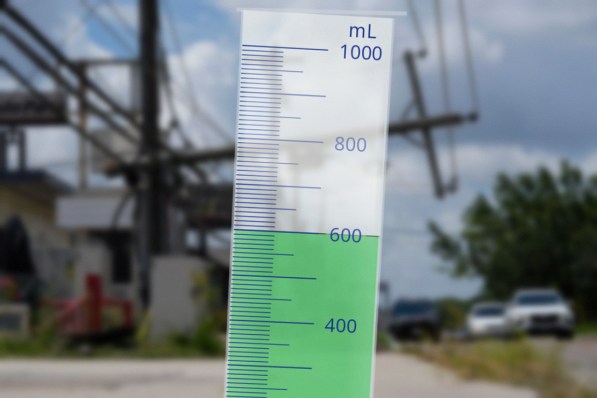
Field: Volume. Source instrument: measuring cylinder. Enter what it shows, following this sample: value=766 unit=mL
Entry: value=600 unit=mL
